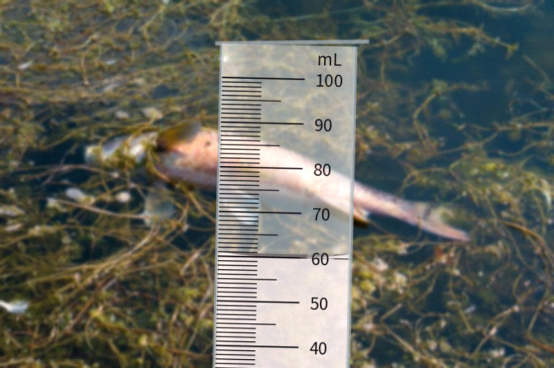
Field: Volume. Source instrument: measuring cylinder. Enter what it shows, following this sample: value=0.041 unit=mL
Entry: value=60 unit=mL
